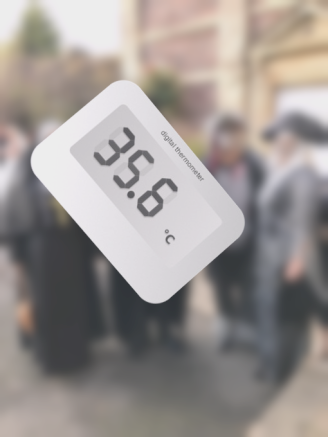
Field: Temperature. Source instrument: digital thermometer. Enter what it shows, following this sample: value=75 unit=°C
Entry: value=35.6 unit=°C
